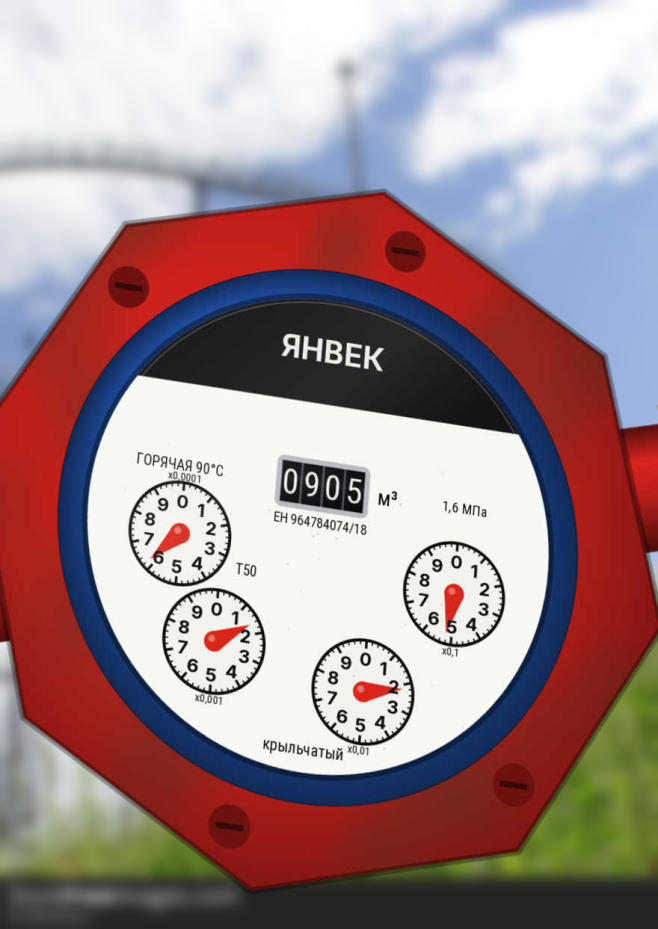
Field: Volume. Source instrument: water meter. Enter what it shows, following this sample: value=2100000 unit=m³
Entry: value=905.5216 unit=m³
